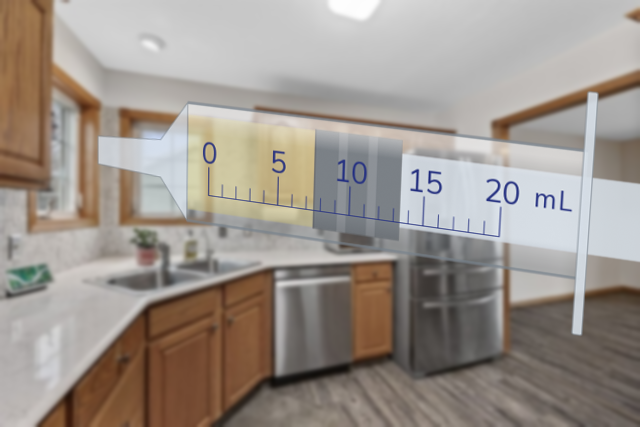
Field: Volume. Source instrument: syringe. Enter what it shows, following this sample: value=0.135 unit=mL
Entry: value=7.5 unit=mL
